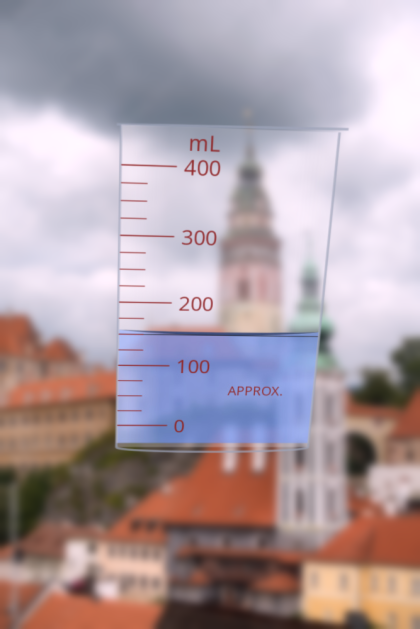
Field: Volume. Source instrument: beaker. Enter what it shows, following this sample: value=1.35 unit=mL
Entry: value=150 unit=mL
